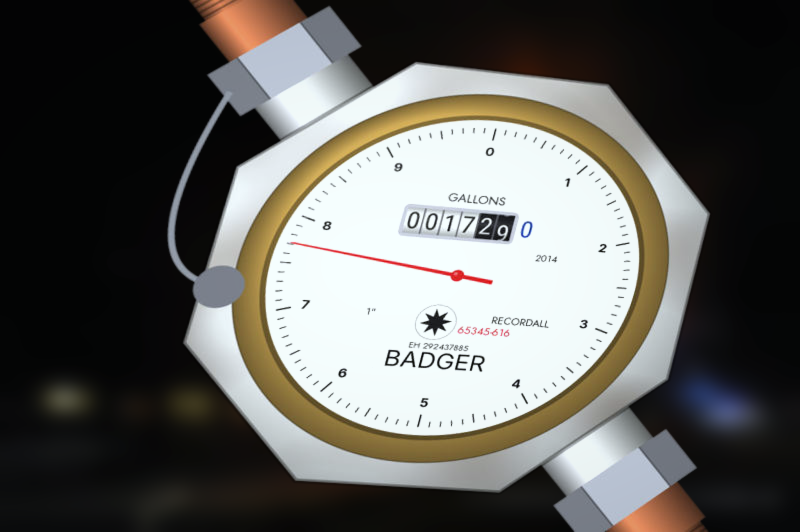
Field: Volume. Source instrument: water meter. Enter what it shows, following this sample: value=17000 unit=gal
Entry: value=17287.7 unit=gal
